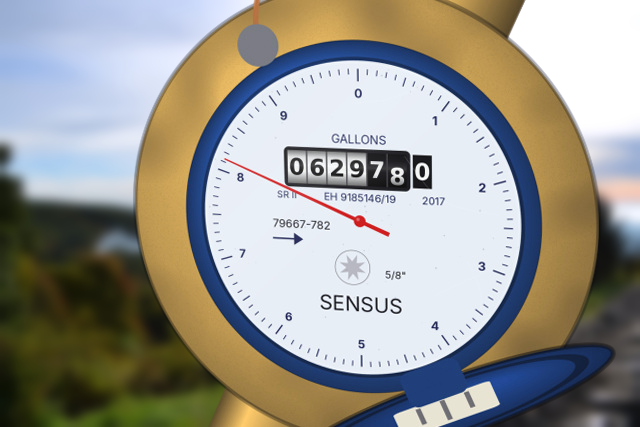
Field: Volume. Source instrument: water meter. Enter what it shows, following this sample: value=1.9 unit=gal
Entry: value=629778.1 unit=gal
